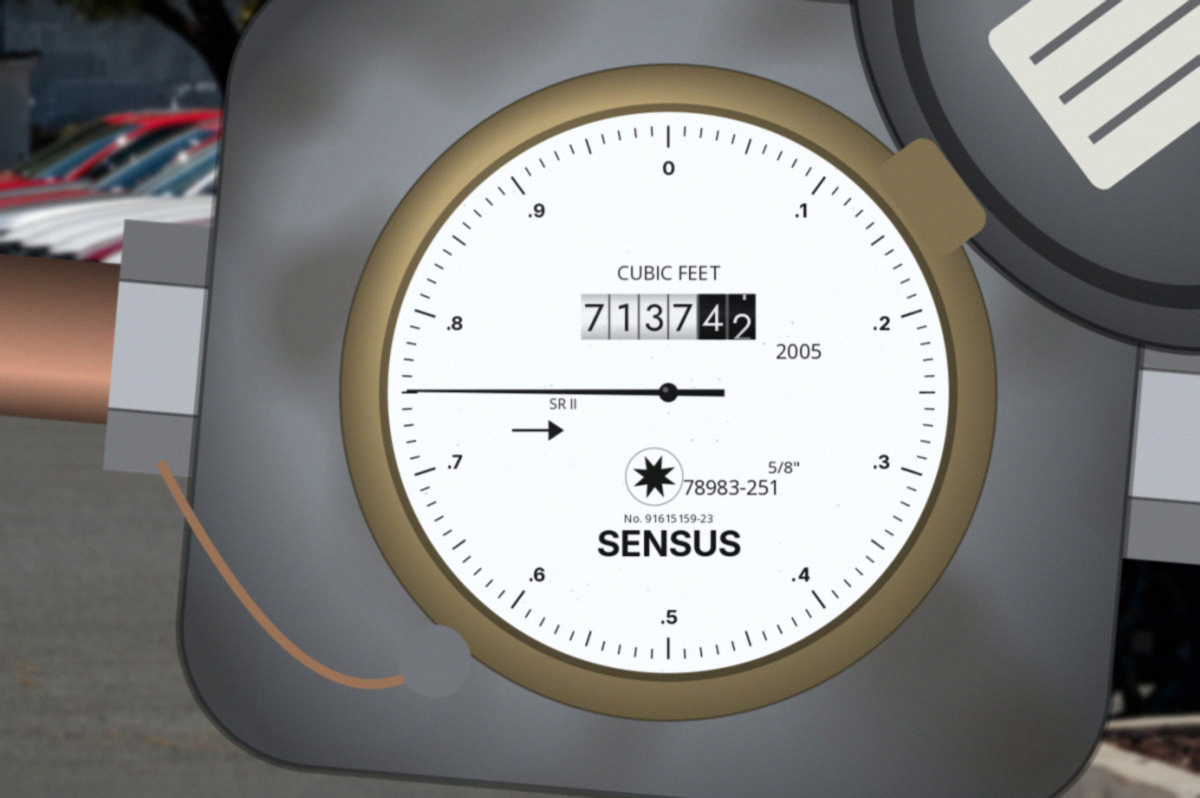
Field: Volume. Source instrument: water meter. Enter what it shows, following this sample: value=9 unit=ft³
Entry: value=713741.75 unit=ft³
